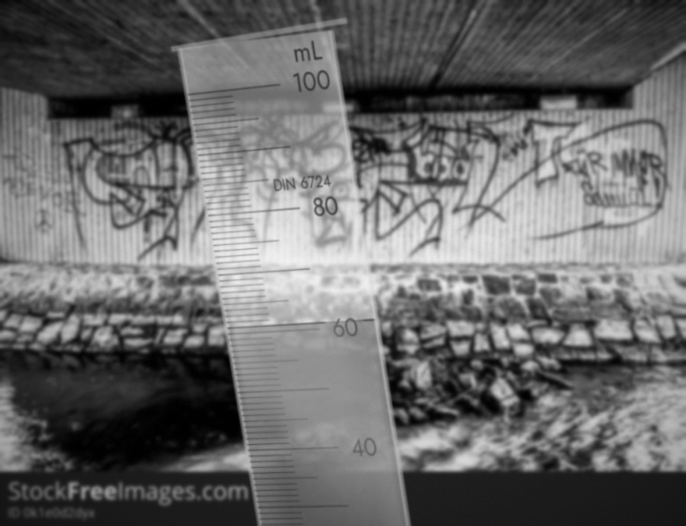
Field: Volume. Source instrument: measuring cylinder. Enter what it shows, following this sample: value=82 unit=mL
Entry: value=61 unit=mL
